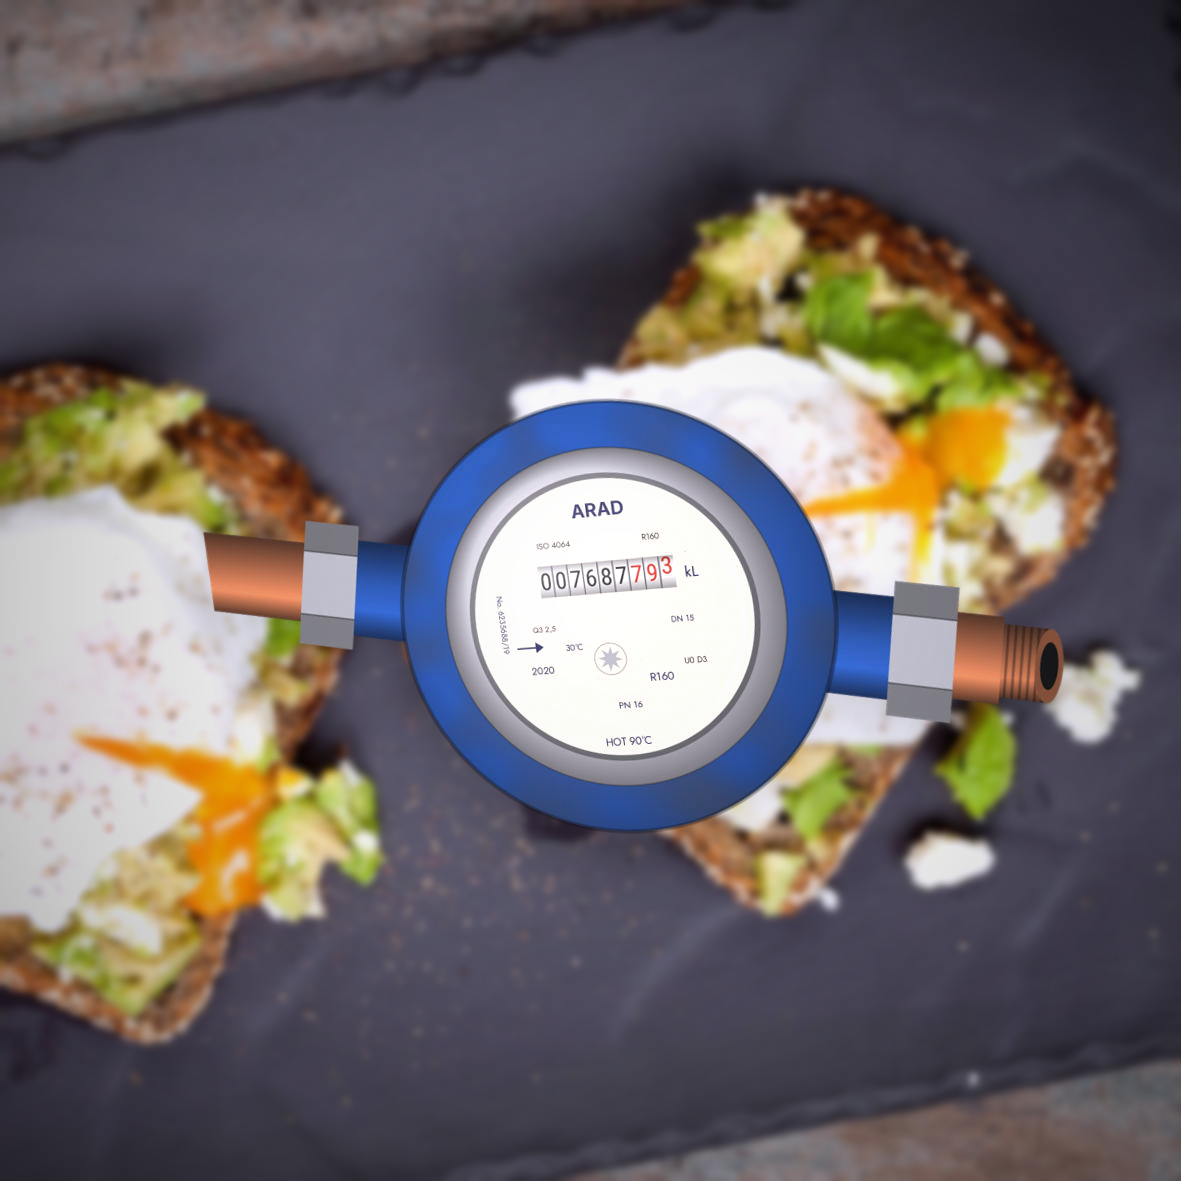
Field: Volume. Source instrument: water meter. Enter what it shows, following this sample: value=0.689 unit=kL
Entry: value=7687.793 unit=kL
